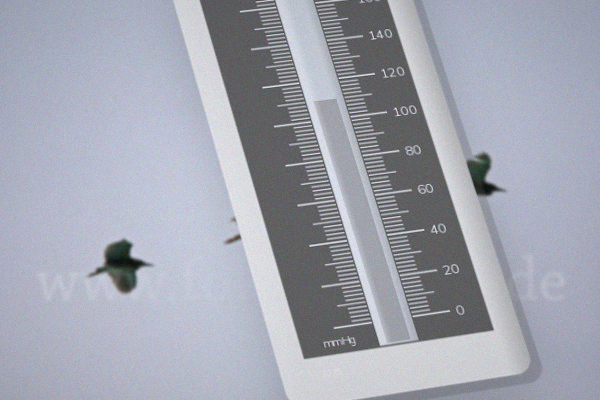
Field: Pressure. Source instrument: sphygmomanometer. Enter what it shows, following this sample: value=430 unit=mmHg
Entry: value=110 unit=mmHg
